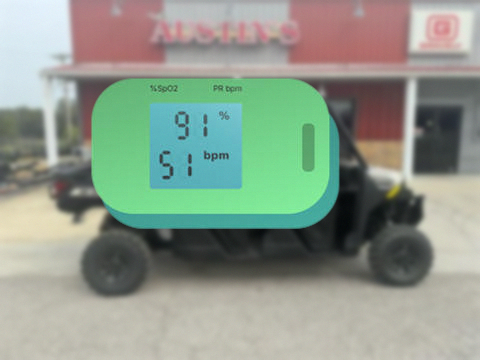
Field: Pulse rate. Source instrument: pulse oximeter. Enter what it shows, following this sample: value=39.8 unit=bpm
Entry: value=51 unit=bpm
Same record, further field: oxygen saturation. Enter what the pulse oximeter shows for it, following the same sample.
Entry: value=91 unit=%
